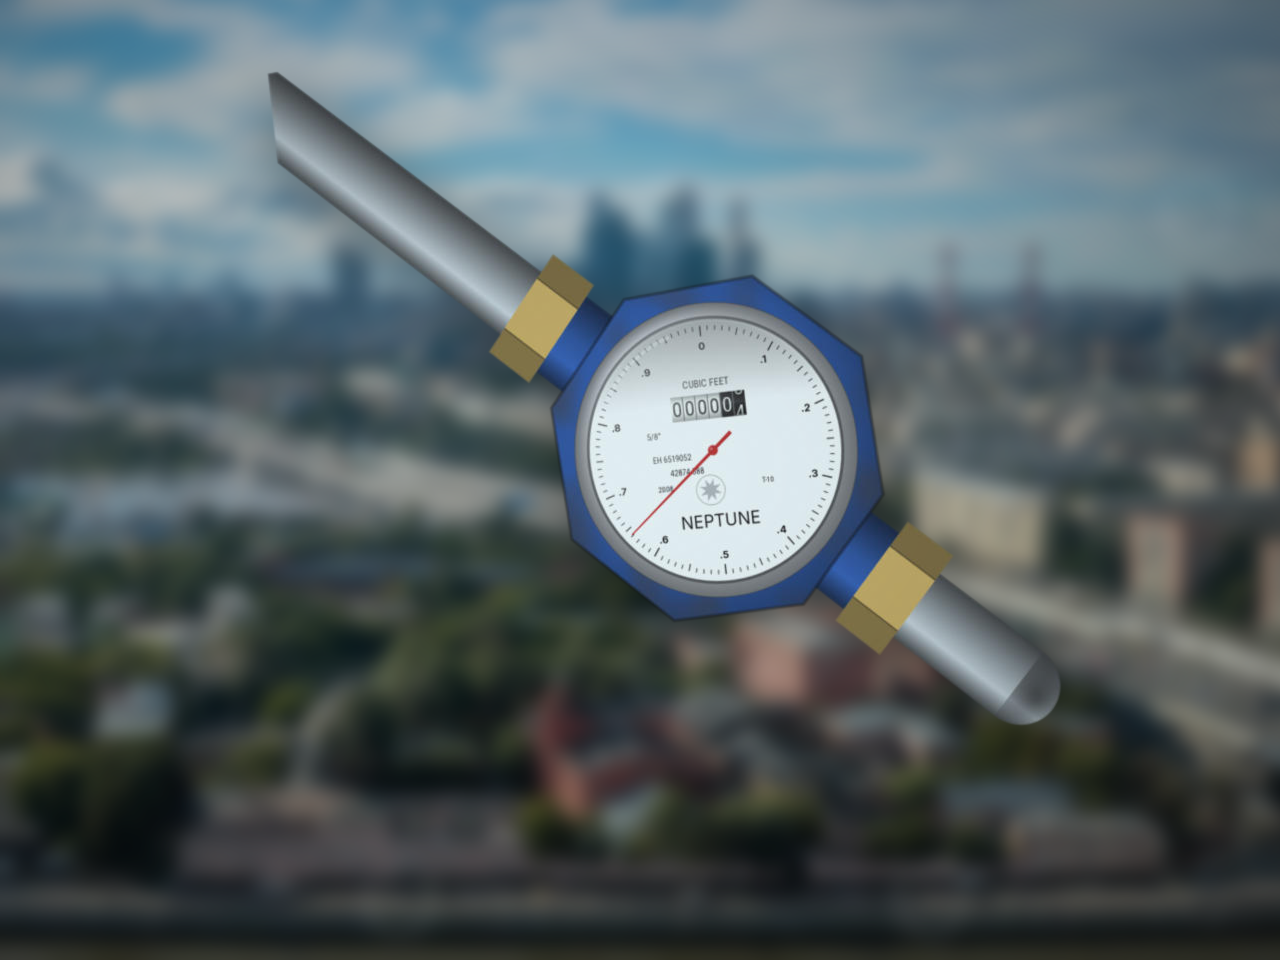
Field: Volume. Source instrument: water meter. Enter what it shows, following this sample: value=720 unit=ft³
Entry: value=3.64 unit=ft³
